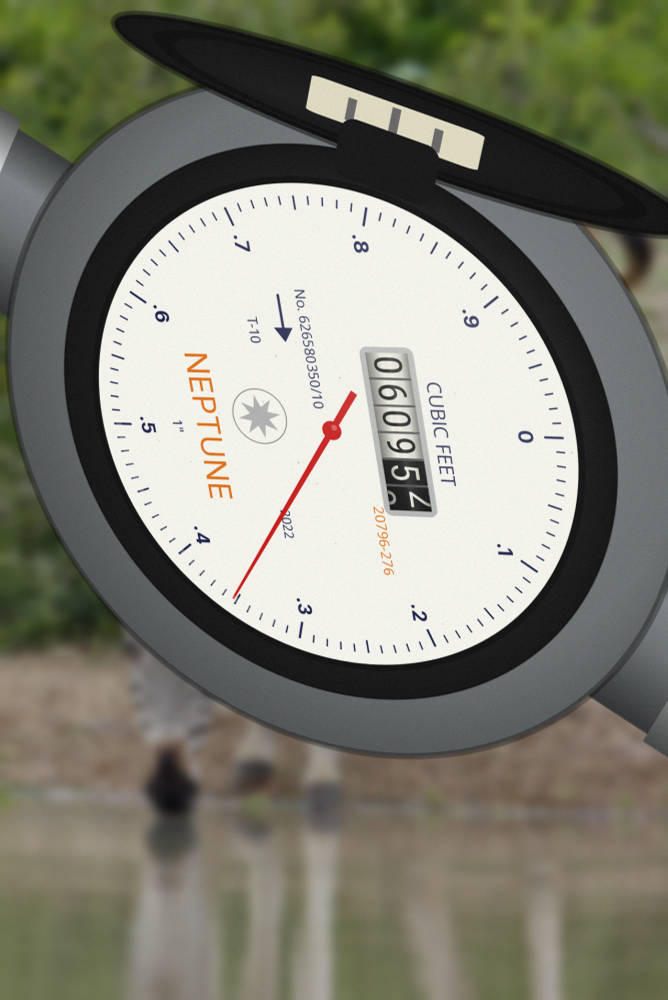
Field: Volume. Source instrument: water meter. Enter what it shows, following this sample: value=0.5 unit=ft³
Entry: value=60952.35 unit=ft³
